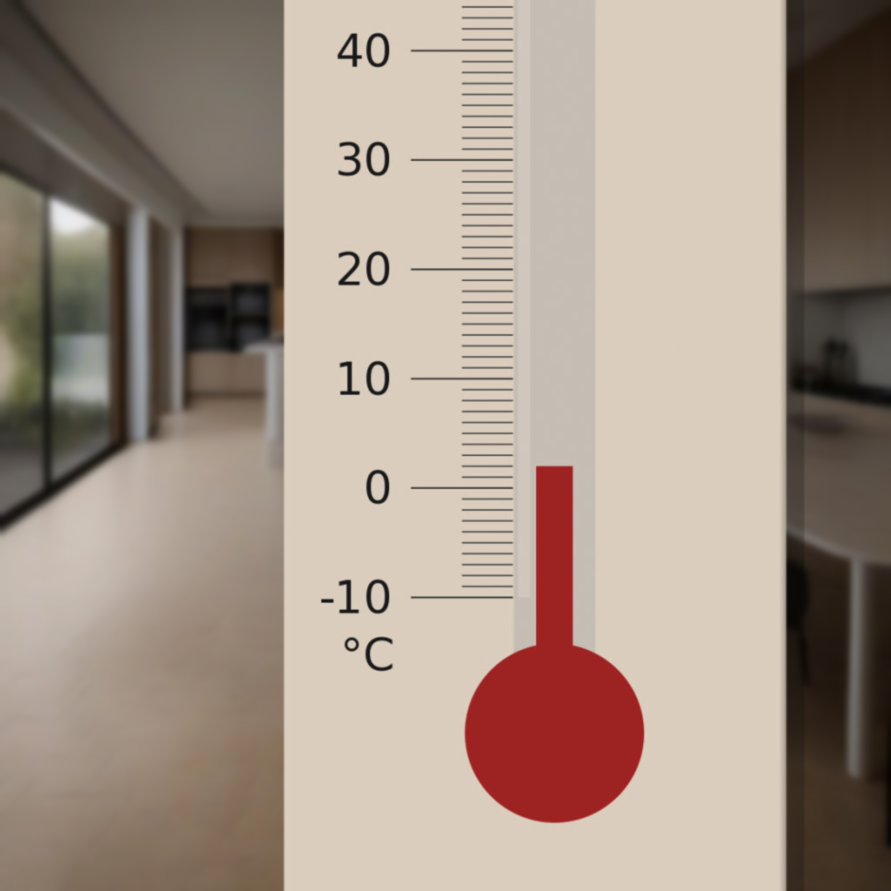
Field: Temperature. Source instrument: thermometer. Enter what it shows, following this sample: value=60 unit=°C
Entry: value=2 unit=°C
